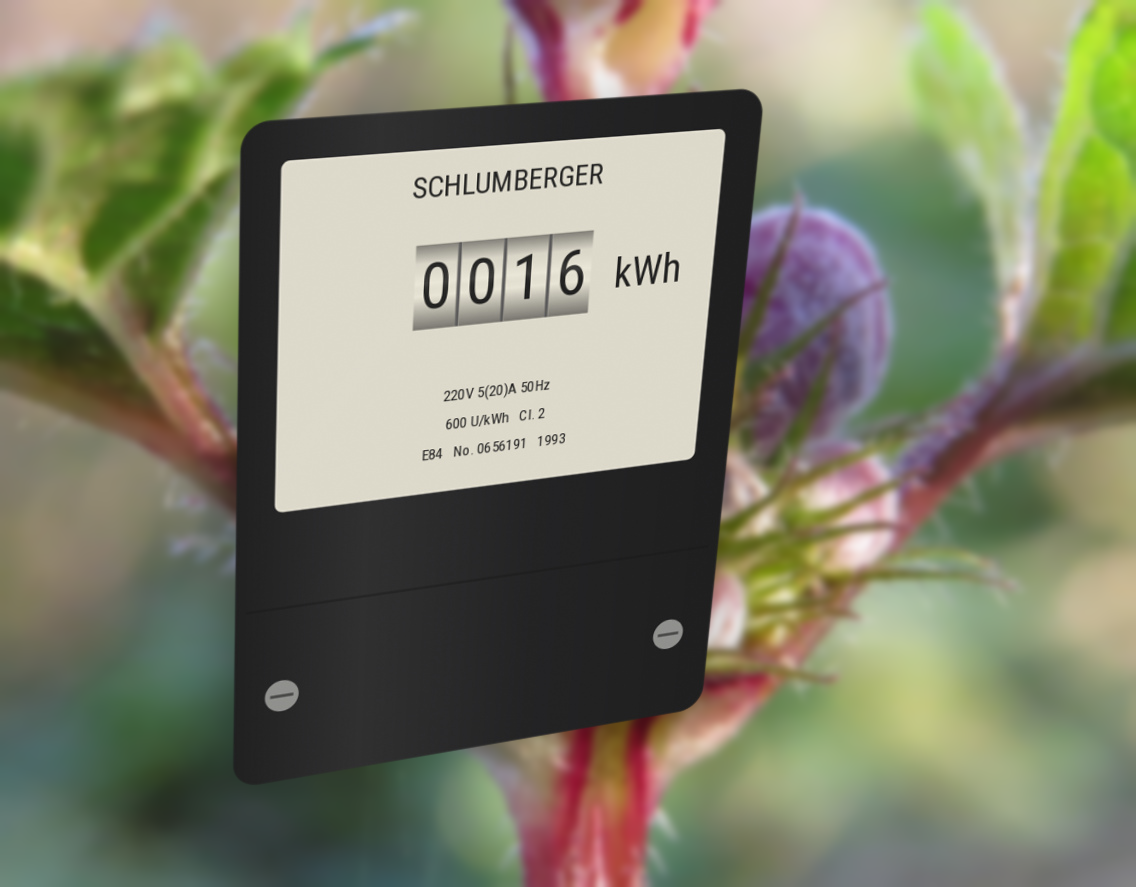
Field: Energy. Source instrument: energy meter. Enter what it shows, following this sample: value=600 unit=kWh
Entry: value=16 unit=kWh
